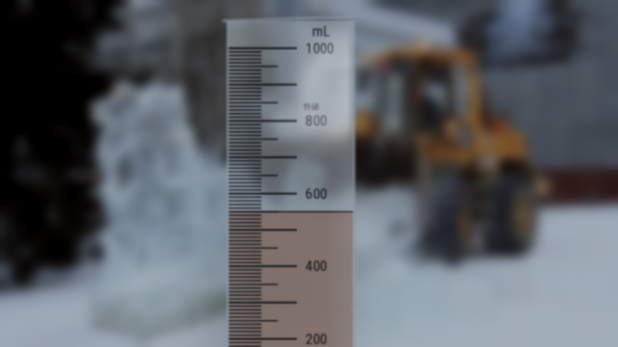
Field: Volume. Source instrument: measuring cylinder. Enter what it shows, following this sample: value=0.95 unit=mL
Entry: value=550 unit=mL
